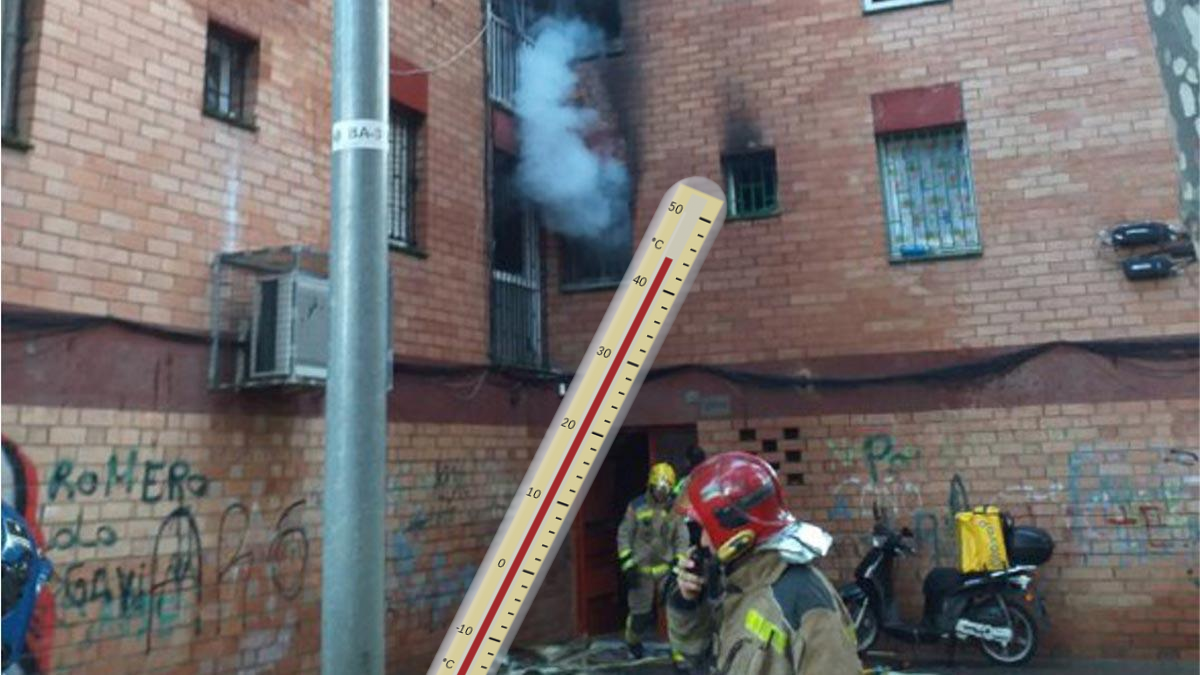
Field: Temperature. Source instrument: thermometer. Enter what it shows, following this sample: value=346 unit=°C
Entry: value=44 unit=°C
